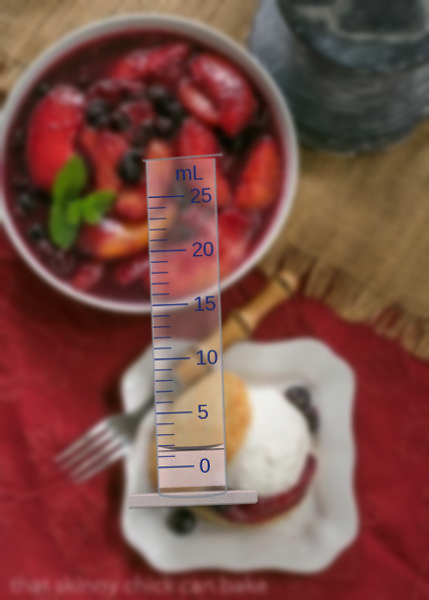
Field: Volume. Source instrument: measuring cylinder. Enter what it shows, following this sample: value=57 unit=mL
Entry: value=1.5 unit=mL
